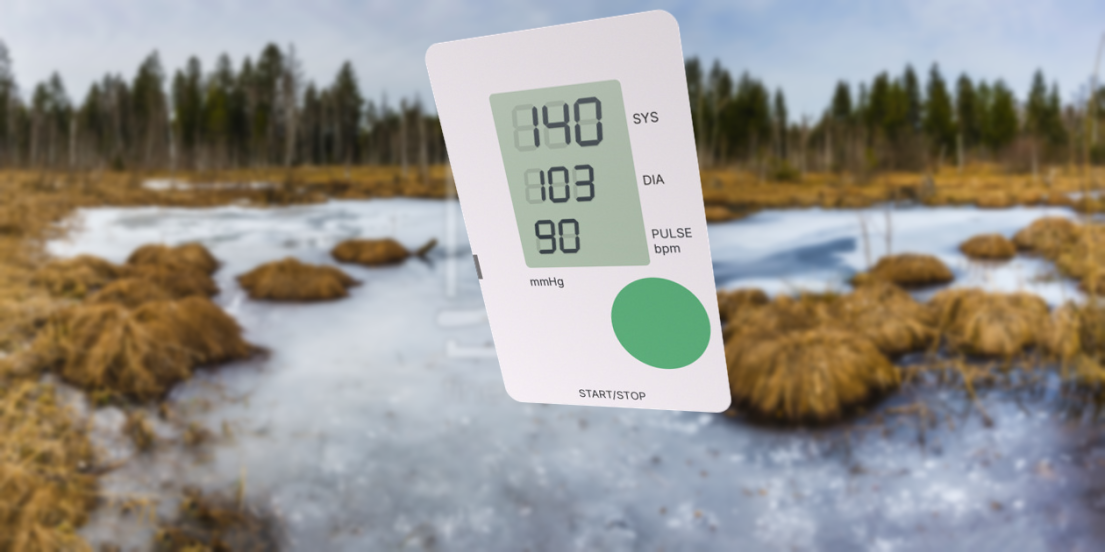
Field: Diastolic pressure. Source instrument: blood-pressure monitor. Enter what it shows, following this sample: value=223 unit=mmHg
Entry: value=103 unit=mmHg
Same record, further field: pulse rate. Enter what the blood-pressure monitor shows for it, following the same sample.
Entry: value=90 unit=bpm
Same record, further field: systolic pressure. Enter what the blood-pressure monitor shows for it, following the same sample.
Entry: value=140 unit=mmHg
